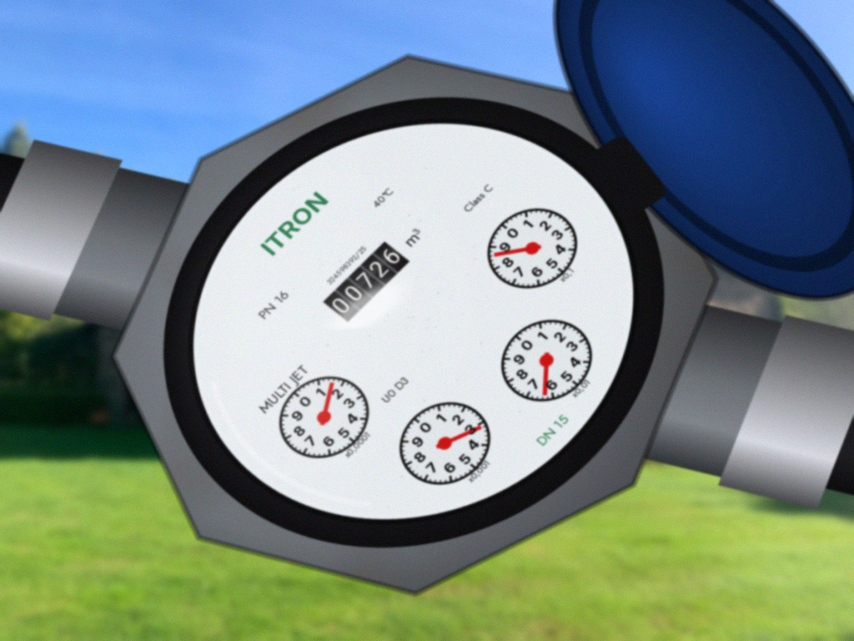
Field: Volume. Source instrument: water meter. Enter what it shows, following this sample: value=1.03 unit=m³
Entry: value=726.8631 unit=m³
